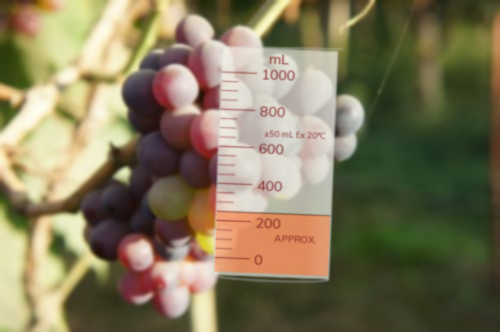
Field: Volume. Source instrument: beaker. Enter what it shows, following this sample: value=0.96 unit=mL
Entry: value=250 unit=mL
